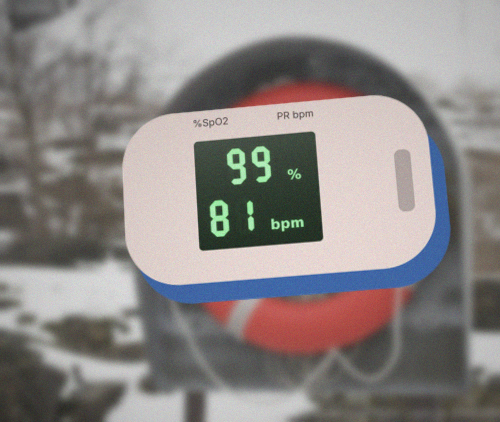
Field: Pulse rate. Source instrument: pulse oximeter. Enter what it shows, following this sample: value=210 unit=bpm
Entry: value=81 unit=bpm
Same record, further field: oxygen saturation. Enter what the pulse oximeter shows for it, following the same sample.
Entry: value=99 unit=%
